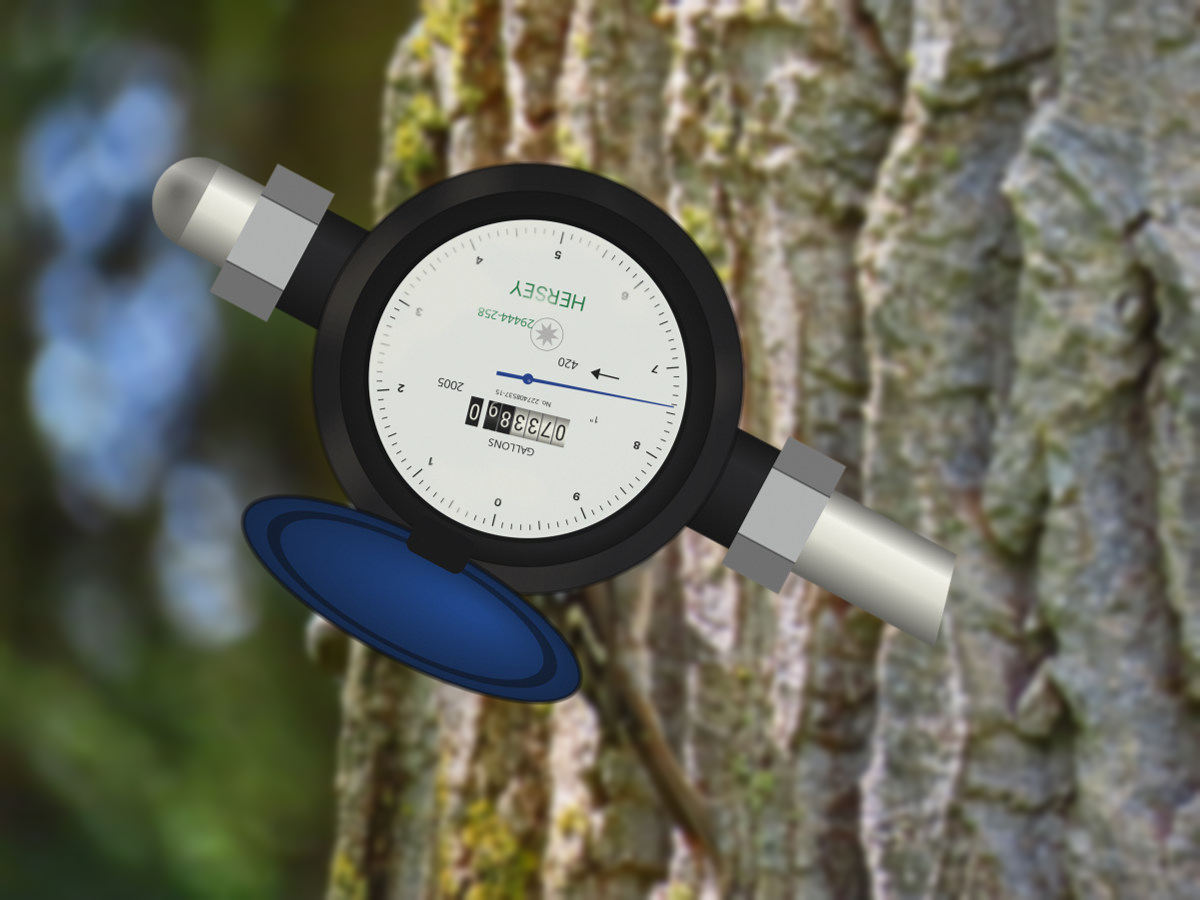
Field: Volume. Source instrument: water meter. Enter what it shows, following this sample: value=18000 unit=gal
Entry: value=733887.4 unit=gal
